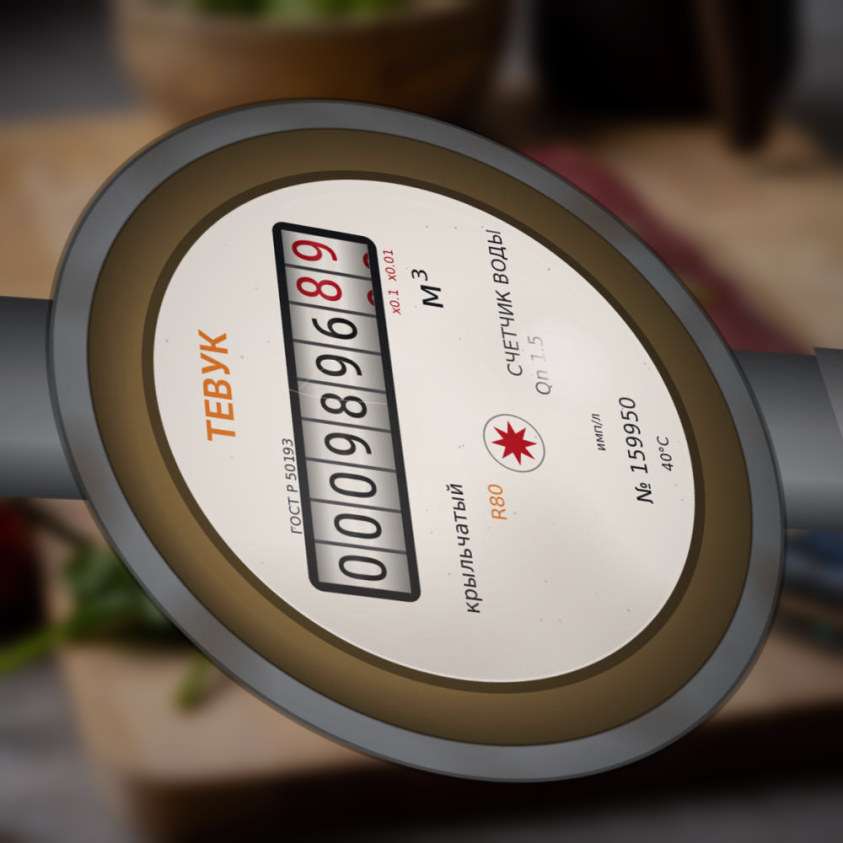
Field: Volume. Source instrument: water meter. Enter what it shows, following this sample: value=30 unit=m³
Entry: value=9896.89 unit=m³
